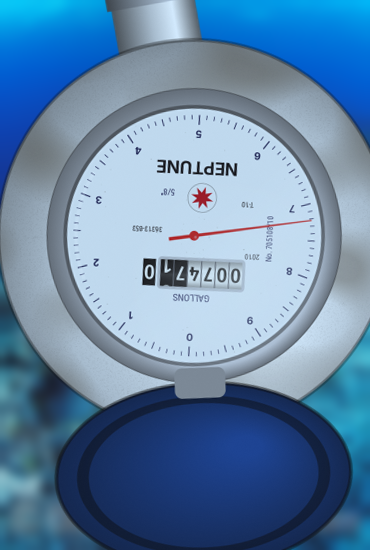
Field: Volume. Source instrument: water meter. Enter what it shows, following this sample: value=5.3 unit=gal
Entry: value=74707.2 unit=gal
